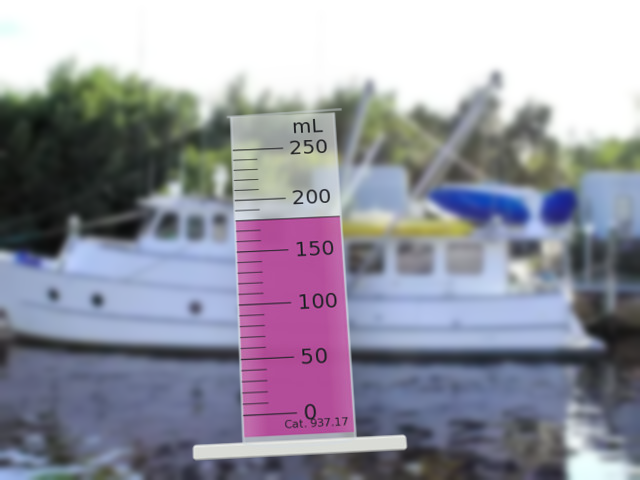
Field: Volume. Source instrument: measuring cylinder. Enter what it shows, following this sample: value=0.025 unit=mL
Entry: value=180 unit=mL
